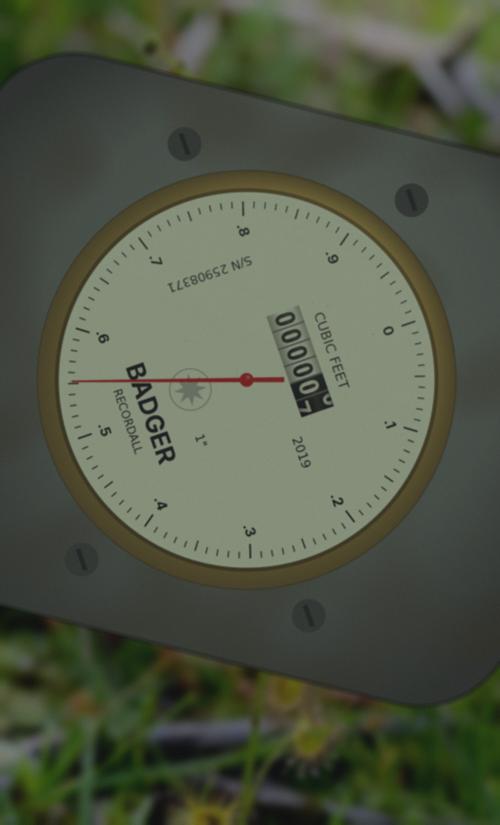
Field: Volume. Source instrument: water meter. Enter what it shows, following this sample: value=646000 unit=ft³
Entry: value=6.55 unit=ft³
